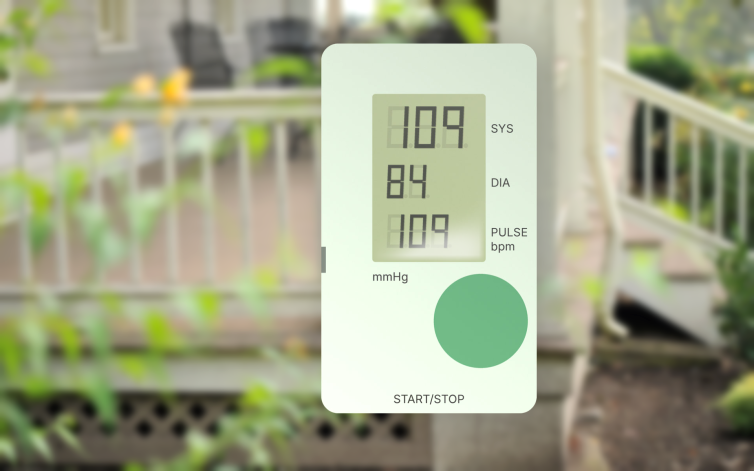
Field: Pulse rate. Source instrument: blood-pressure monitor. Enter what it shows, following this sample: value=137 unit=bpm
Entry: value=109 unit=bpm
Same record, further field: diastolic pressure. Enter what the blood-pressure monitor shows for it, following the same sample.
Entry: value=84 unit=mmHg
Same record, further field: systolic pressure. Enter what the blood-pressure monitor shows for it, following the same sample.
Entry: value=109 unit=mmHg
